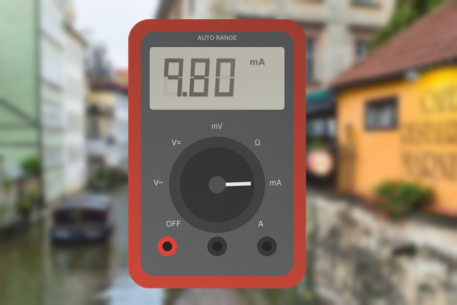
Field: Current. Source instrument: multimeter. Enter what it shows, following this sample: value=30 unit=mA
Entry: value=9.80 unit=mA
